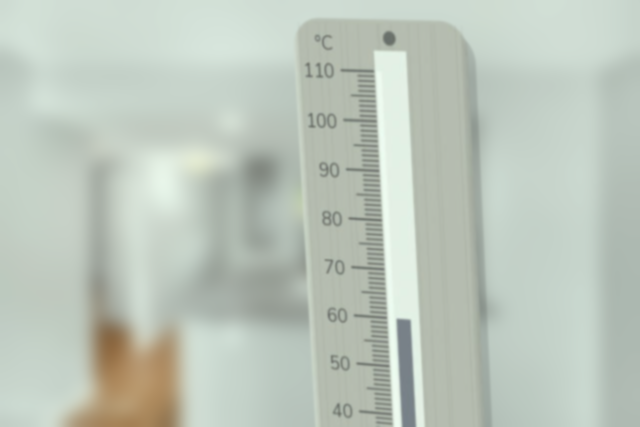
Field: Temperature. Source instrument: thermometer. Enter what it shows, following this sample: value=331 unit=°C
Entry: value=60 unit=°C
